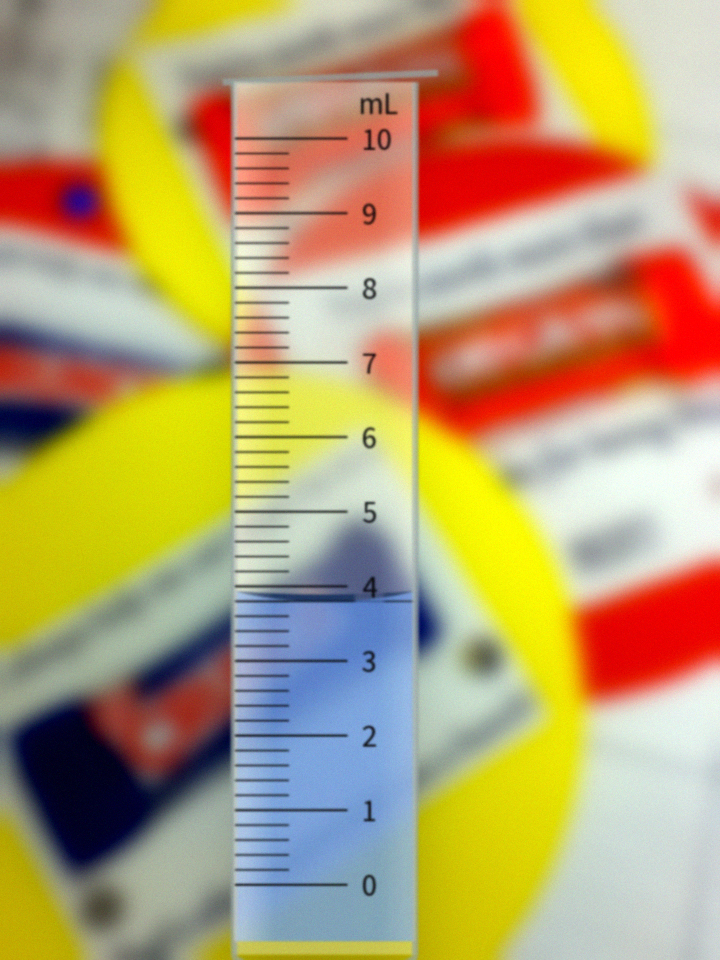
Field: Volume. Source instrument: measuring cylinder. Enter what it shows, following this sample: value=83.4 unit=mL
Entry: value=3.8 unit=mL
